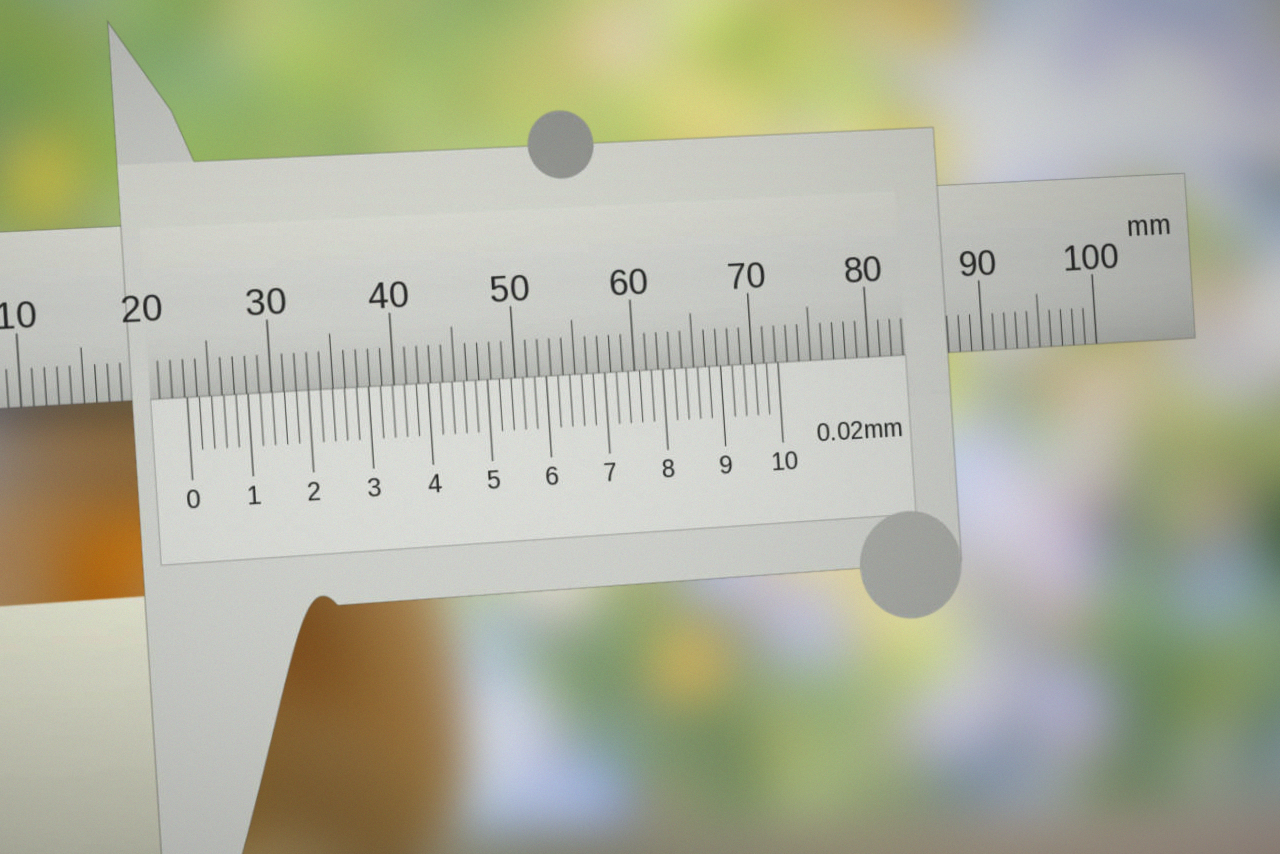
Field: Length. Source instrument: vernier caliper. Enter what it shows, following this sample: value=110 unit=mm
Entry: value=23.2 unit=mm
